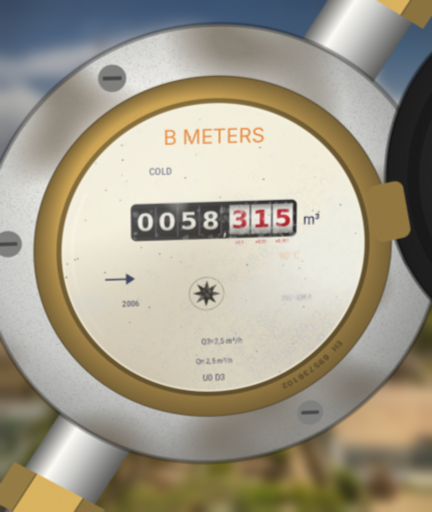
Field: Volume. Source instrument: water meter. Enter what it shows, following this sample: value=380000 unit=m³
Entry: value=58.315 unit=m³
